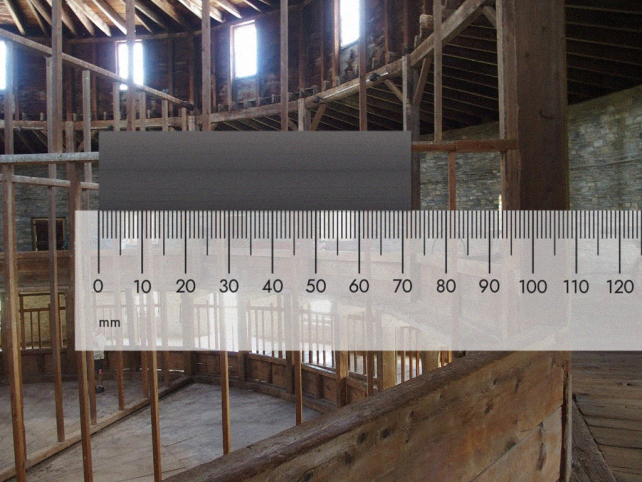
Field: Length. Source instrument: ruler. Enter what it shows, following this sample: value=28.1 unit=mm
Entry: value=72 unit=mm
